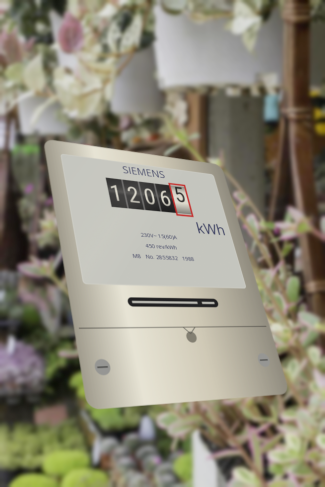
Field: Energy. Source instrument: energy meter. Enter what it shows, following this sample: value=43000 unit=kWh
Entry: value=1206.5 unit=kWh
